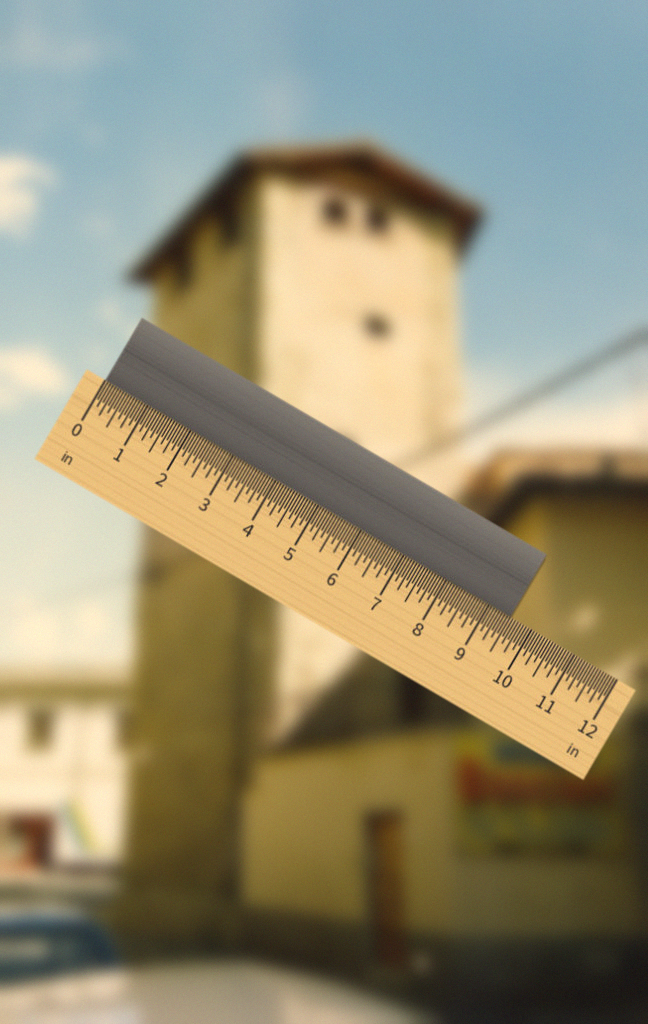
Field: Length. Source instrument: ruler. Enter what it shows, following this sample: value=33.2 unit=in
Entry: value=9.5 unit=in
